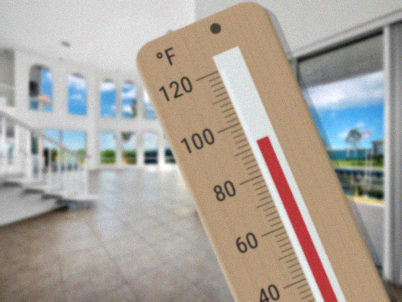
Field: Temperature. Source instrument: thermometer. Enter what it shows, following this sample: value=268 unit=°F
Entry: value=92 unit=°F
